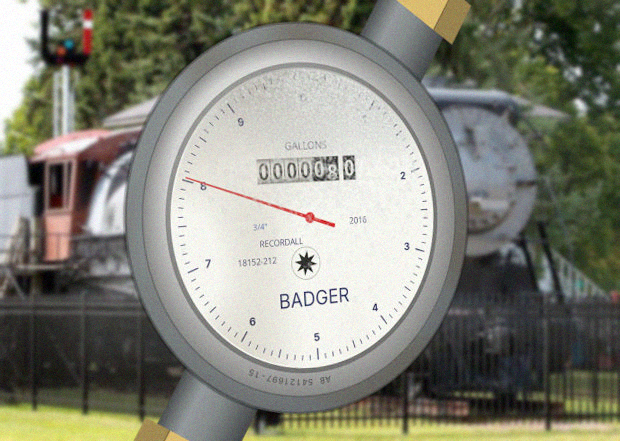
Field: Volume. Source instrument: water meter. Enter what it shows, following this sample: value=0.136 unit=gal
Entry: value=78.0 unit=gal
